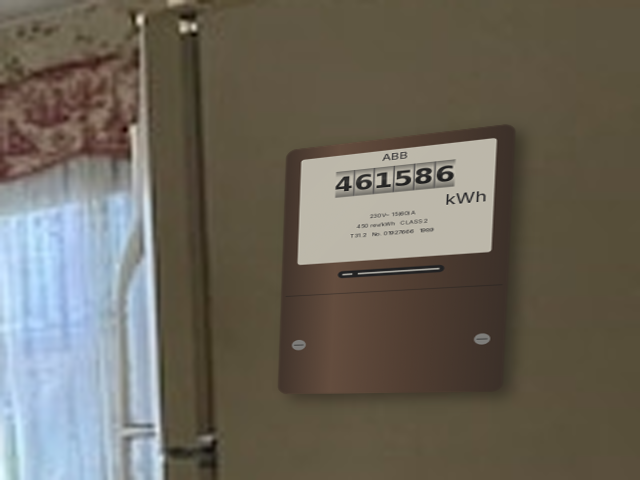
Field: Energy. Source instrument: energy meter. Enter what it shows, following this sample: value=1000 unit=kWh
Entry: value=461586 unit=kWh
